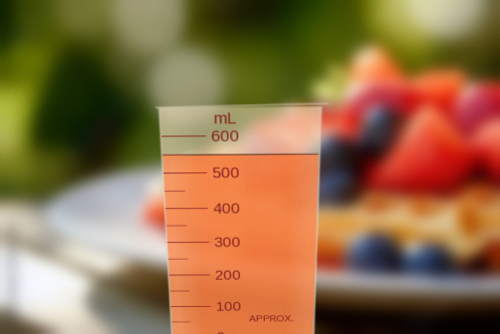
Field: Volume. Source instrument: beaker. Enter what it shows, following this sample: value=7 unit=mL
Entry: value=550 unit=mL
